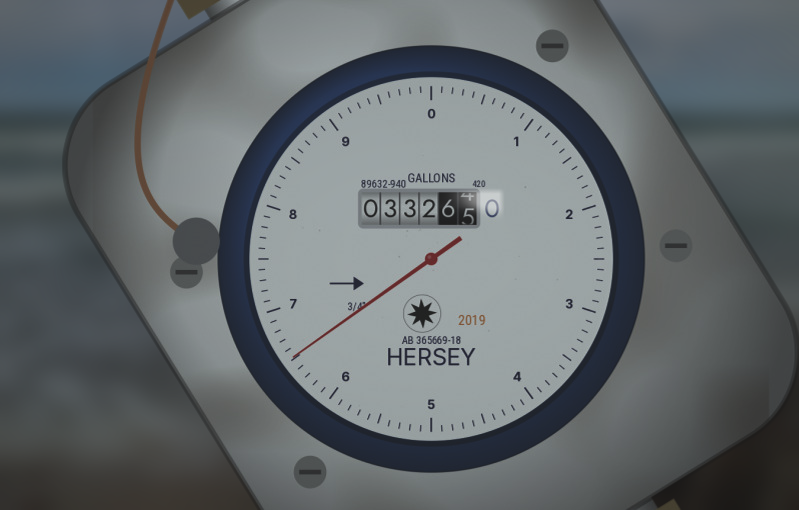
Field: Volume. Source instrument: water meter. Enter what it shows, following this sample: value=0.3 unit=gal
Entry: value=332646.5 unit=gal
